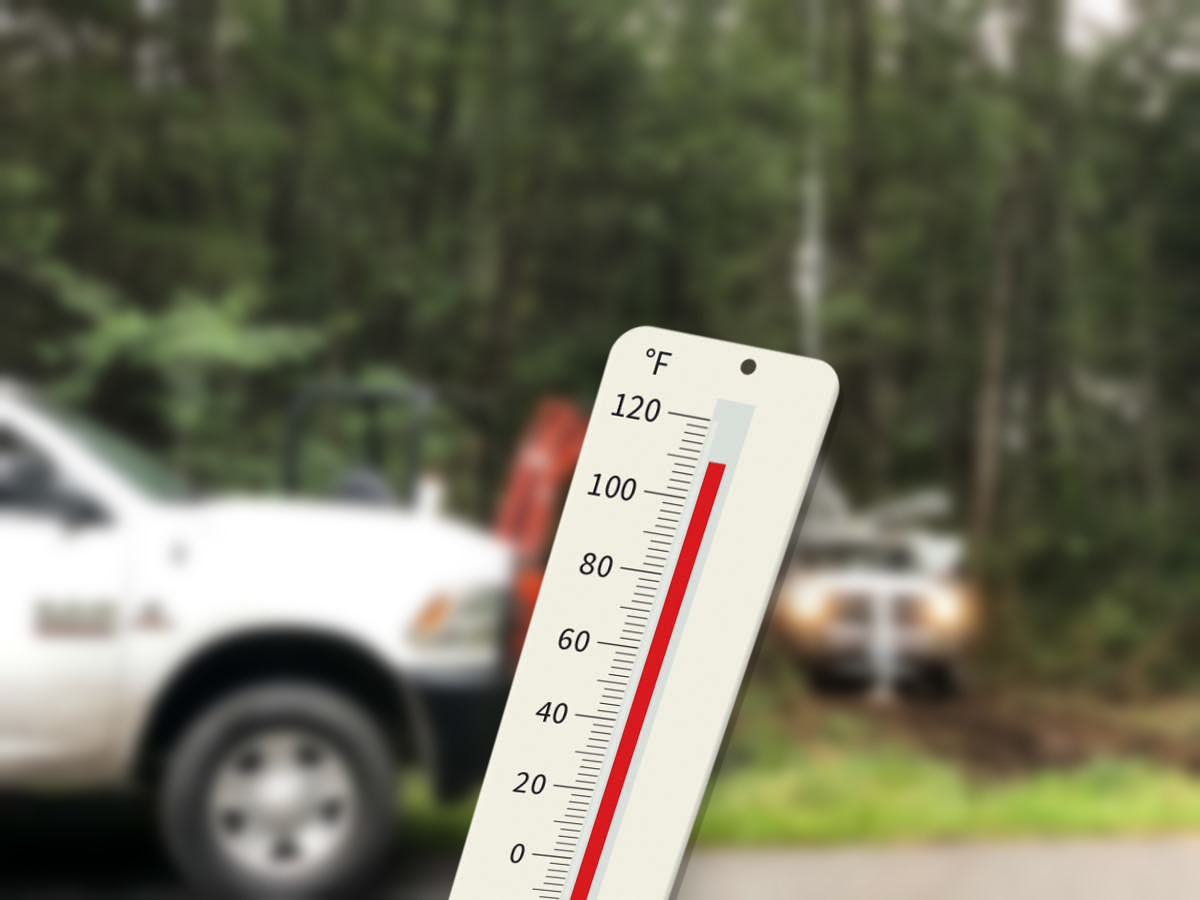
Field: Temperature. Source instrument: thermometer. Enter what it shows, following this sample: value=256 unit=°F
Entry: value=110 unit=°F
